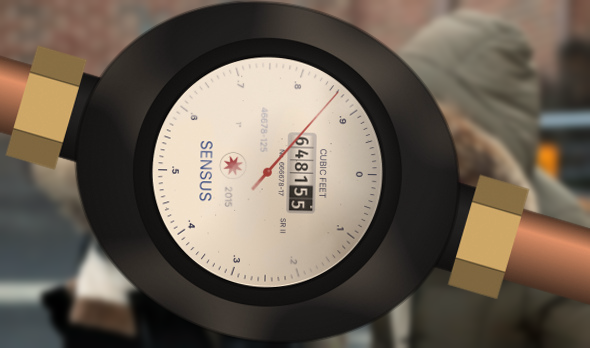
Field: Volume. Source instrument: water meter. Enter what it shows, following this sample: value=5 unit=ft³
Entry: value=648154.86 unit=ft³
